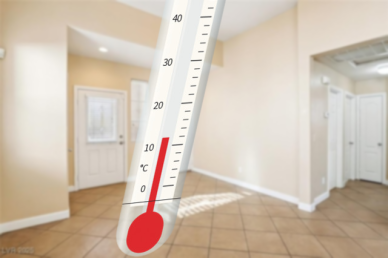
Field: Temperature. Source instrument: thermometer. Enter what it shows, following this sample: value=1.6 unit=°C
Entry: value=12 unit=°C
